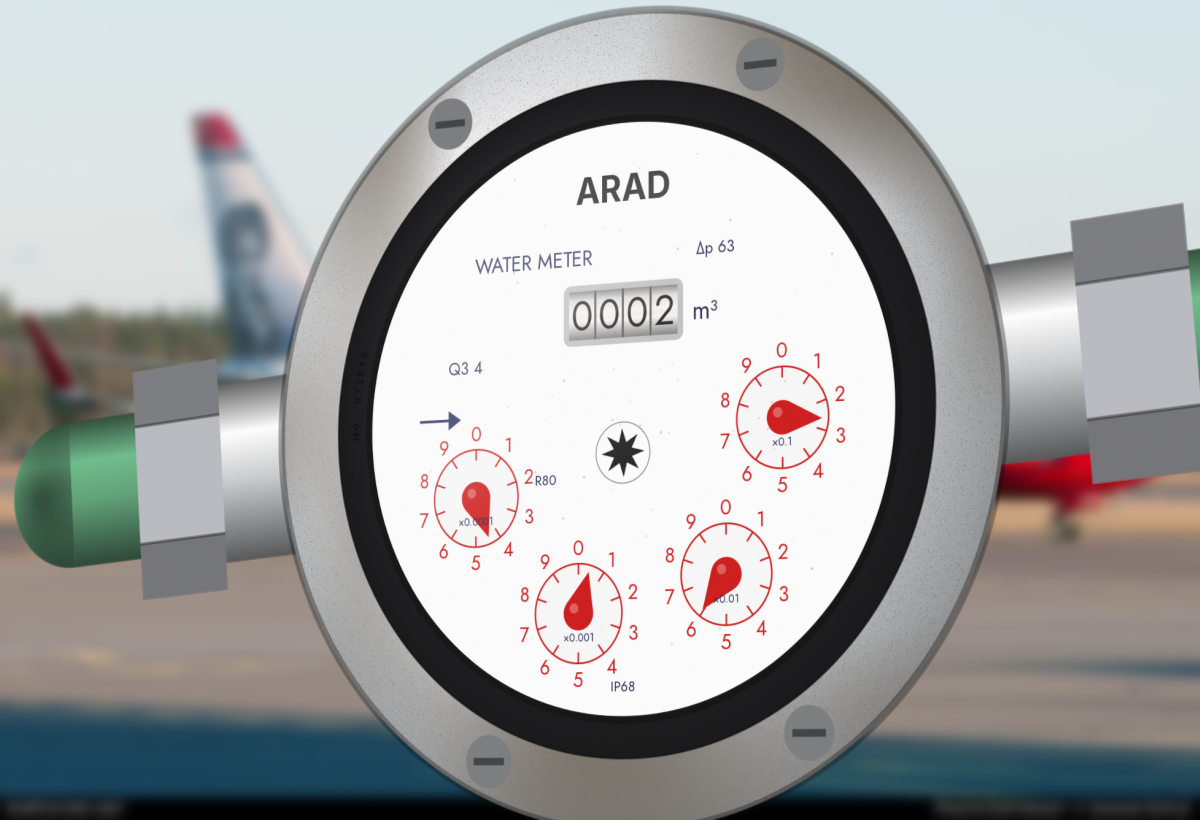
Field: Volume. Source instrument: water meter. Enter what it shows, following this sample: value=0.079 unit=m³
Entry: value=2.2604 unit=m³
